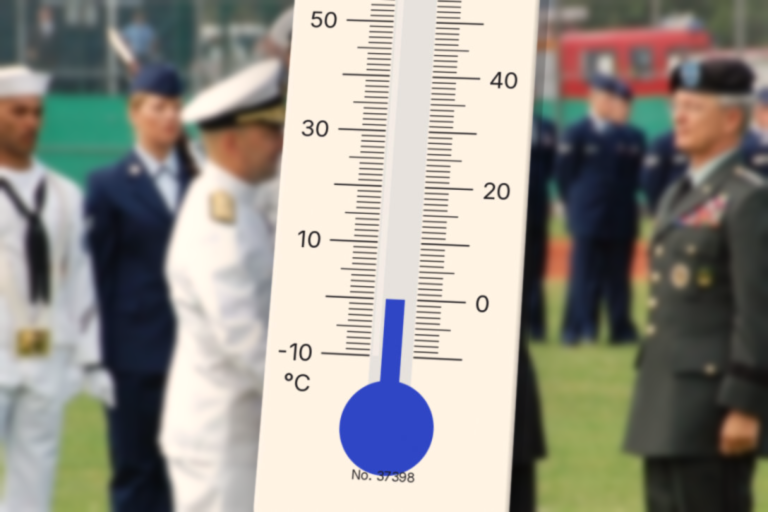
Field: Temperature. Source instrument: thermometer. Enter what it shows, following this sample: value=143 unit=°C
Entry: value=0 unit=°C
